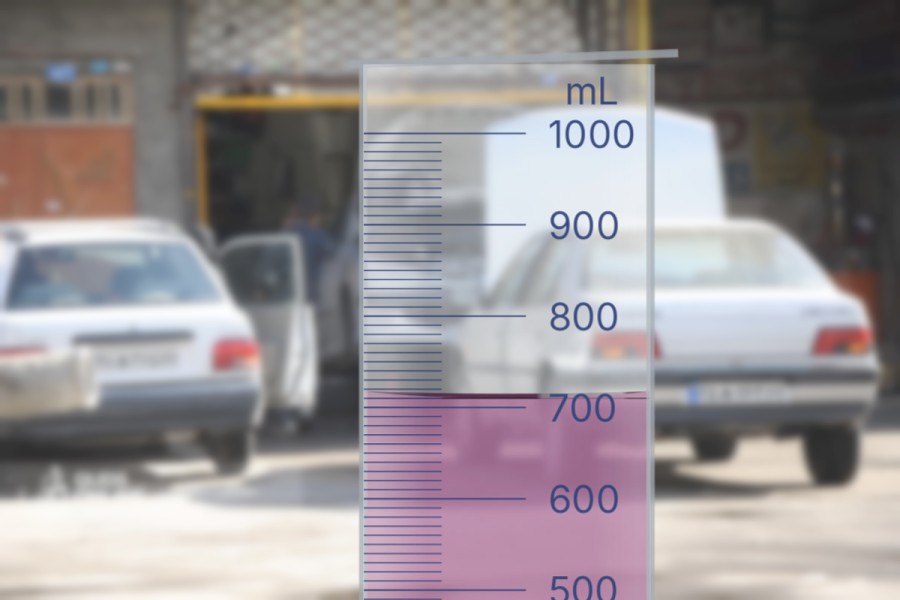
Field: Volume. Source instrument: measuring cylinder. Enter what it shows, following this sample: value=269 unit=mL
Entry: value=710 unit=mL
